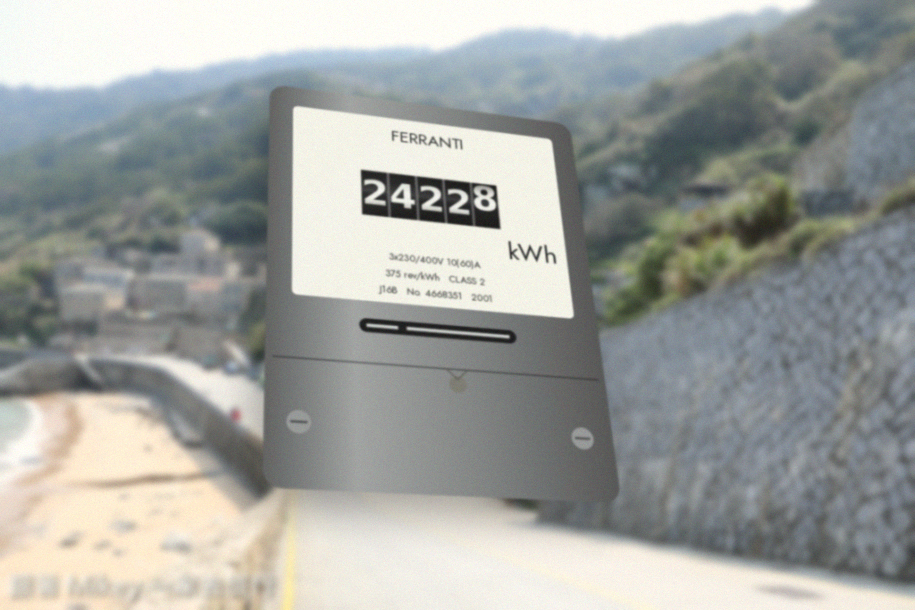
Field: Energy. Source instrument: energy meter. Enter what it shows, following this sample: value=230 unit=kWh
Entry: value=24228 unit=kWh
